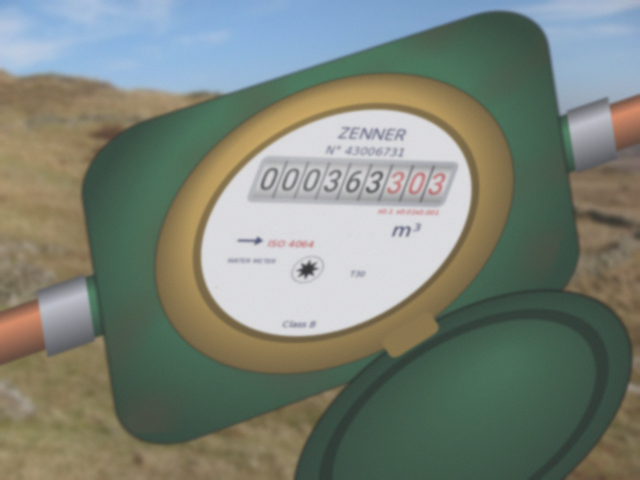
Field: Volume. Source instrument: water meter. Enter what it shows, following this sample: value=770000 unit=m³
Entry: value=363.303 unit=m³
